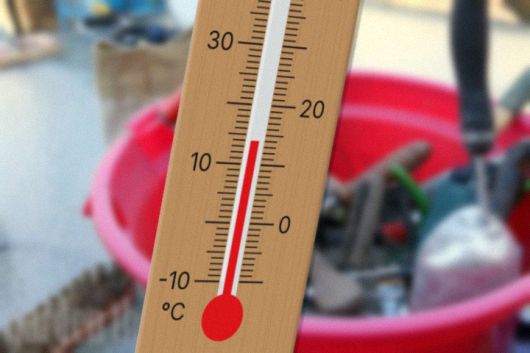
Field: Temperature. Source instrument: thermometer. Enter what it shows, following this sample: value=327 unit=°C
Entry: value=14 unit=°C
